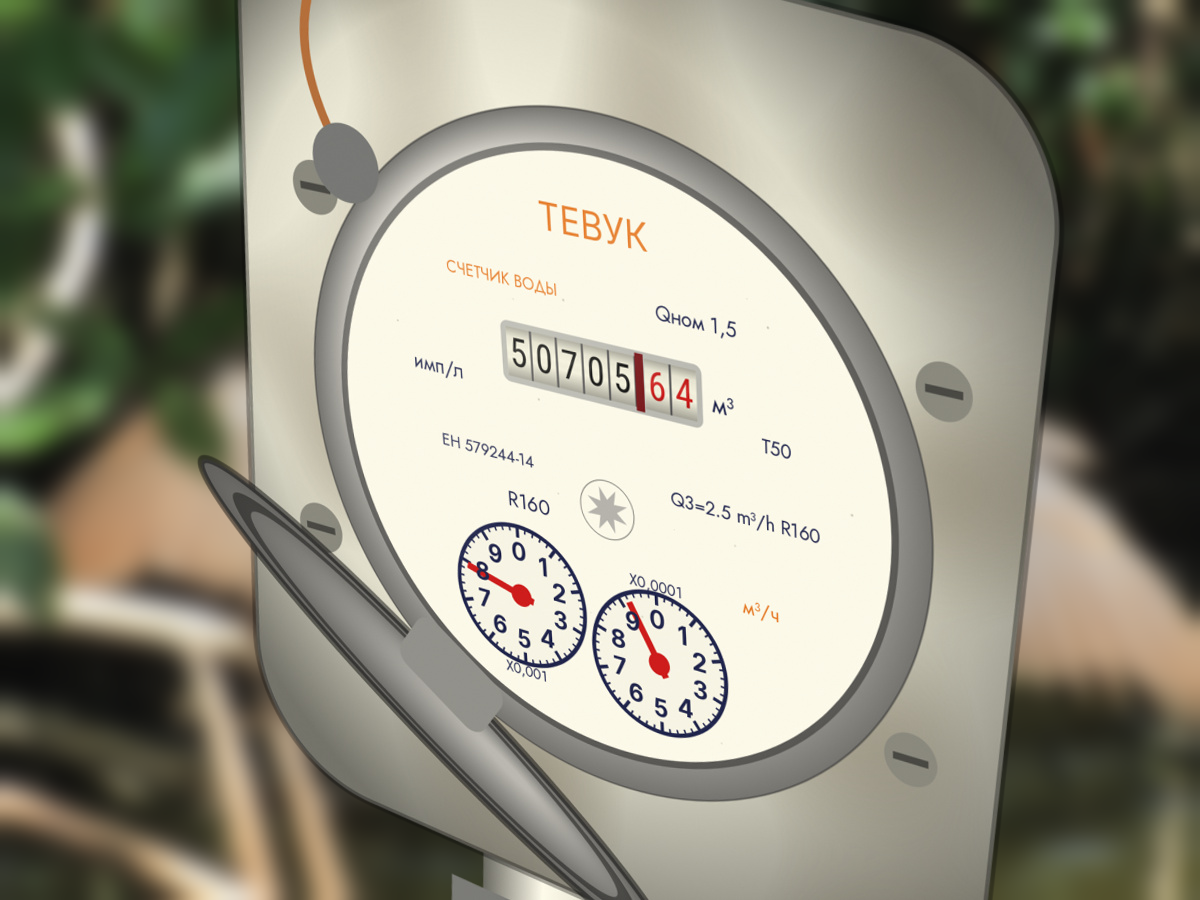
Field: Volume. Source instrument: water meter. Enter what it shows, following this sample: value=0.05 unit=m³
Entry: value=50705.6479 unit=m³
